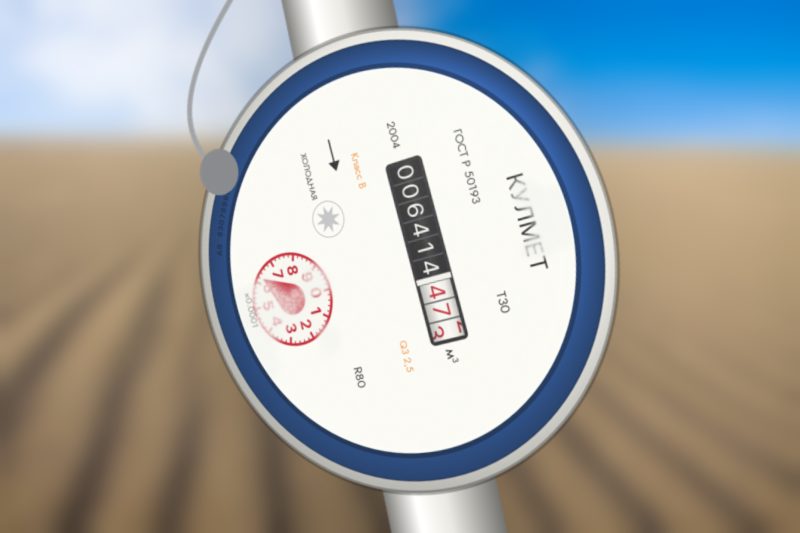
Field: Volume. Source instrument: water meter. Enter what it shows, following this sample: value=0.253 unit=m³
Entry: value=6414.4726 unit=m³
